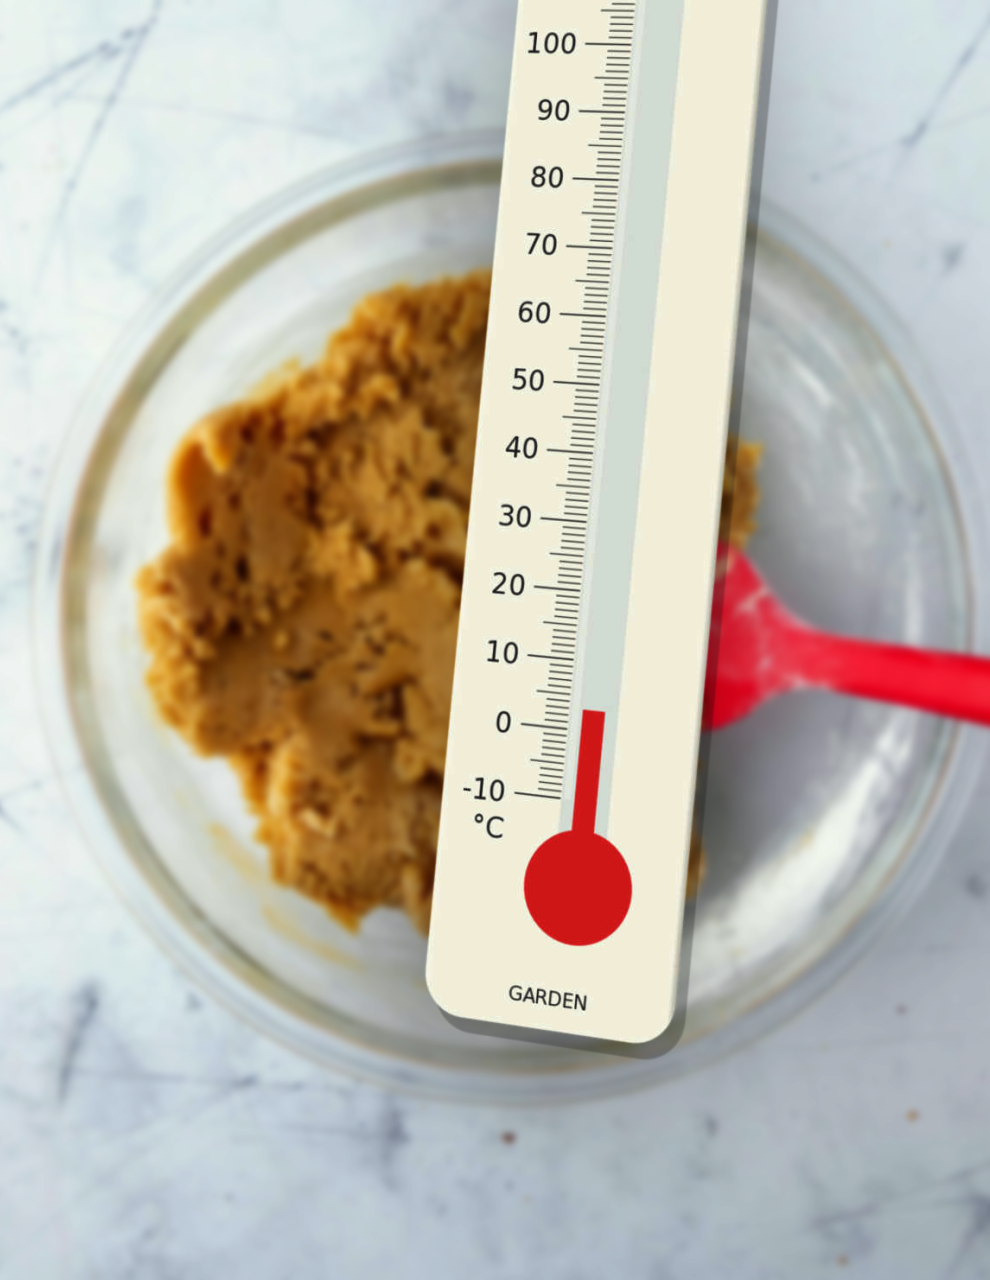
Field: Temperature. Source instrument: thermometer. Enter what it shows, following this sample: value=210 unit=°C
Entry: value=3 unit=°C
